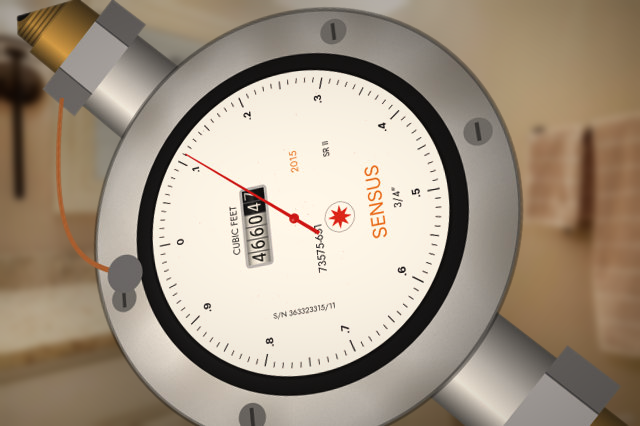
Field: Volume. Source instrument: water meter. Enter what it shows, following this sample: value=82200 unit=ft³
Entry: value=466047.11 unit=ft³
